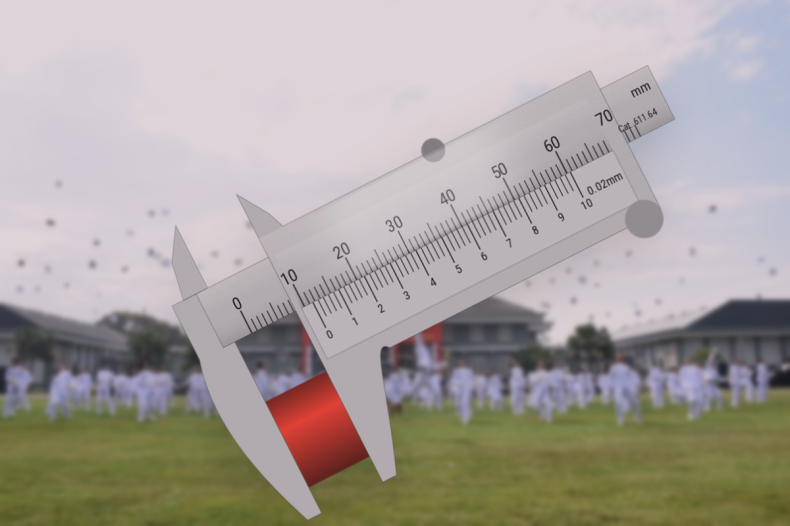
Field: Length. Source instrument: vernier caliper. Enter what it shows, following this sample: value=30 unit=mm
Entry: value=11.6 unit=mm
